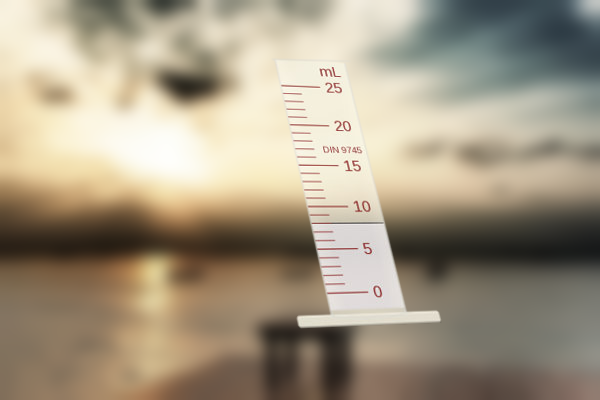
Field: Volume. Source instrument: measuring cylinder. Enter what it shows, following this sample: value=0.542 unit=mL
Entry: value=8 unit=mL
